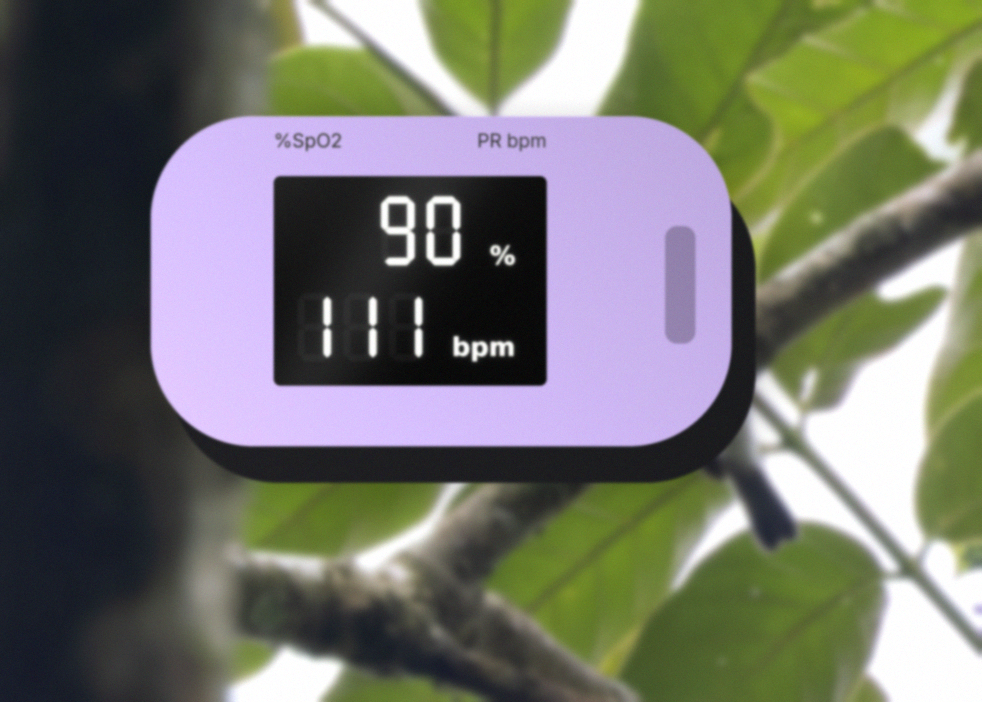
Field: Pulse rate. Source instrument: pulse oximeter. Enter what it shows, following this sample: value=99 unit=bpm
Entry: value=111 unit=bpm
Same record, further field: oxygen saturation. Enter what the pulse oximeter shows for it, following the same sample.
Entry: value=90 unit=%
